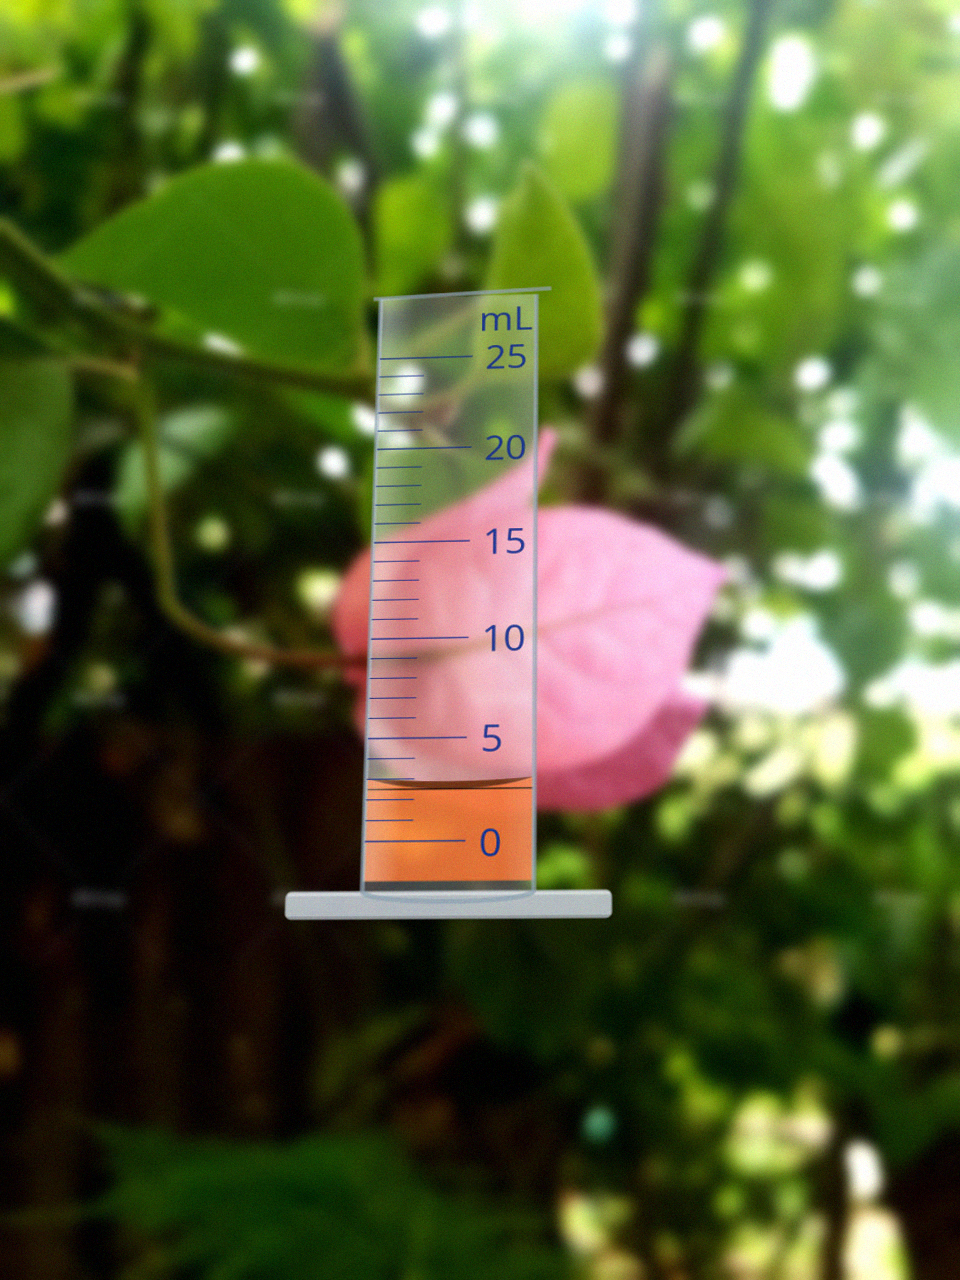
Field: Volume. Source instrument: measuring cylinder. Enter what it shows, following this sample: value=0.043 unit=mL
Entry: value=2.5 unit=mL
